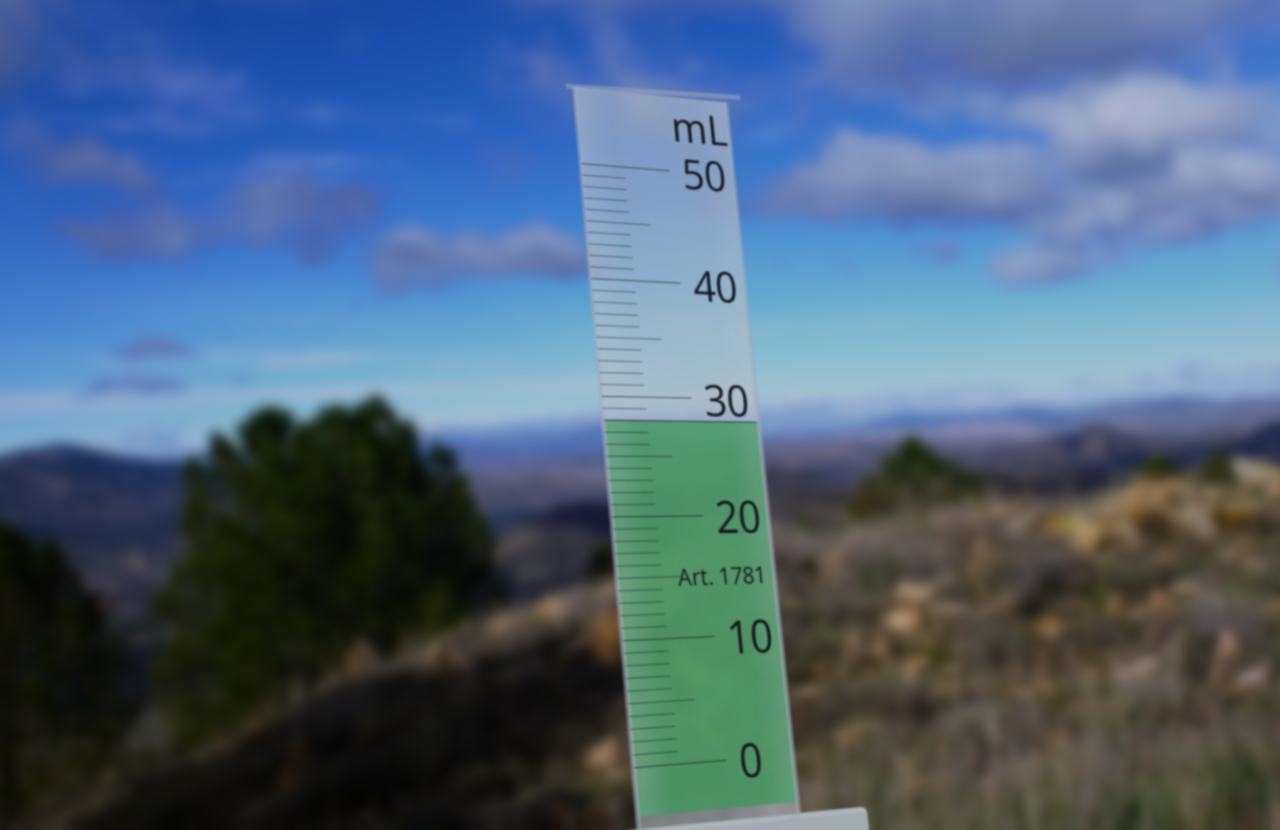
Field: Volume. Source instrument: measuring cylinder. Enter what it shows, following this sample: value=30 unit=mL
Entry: value=28 unit=mL
